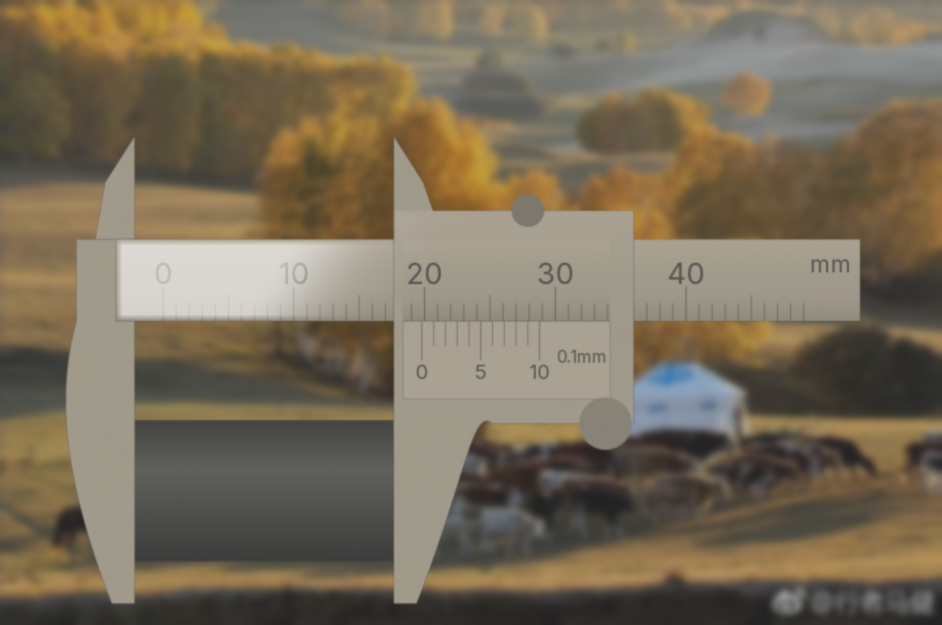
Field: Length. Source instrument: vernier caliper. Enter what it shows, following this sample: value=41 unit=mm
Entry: value=19.8 unit=mm
